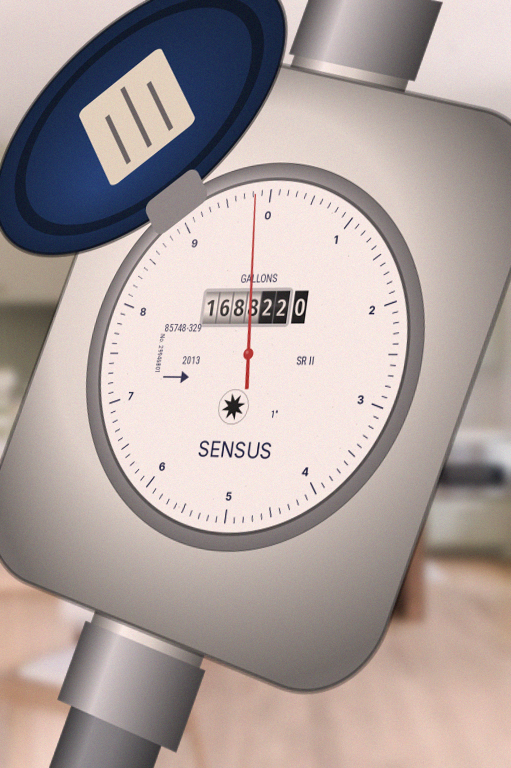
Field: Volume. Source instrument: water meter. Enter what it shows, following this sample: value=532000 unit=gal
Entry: value=1688219.8 unit=gal
